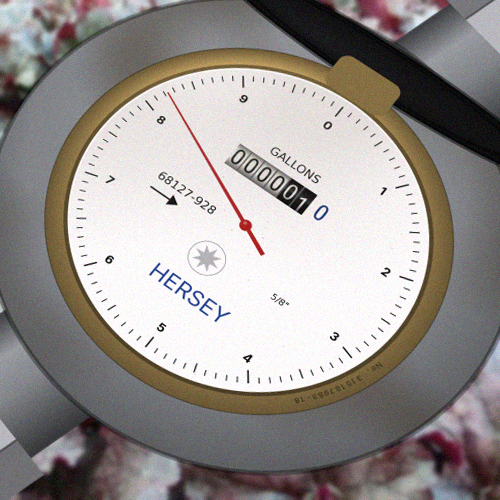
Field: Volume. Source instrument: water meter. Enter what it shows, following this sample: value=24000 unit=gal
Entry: value=8.2 unit=gal
